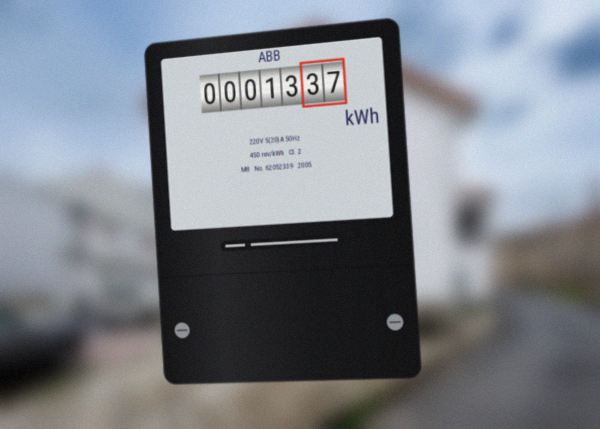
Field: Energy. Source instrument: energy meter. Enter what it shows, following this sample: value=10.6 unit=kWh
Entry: value=13.37 unit=kWh
